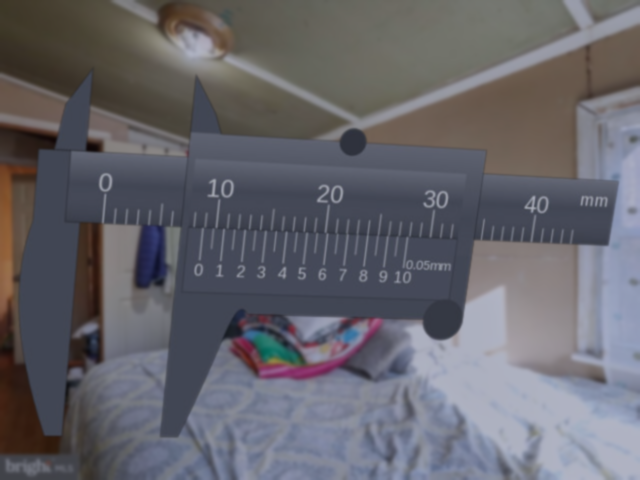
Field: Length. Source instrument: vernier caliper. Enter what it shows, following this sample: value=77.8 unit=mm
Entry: value=8.8 unit=mm
